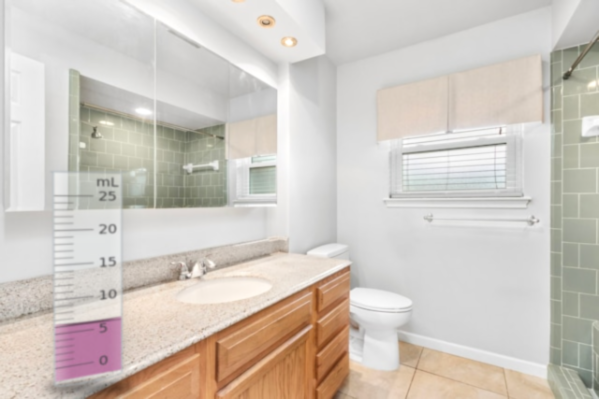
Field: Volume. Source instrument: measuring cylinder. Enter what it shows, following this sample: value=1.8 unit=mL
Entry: value=6 unit=mL
